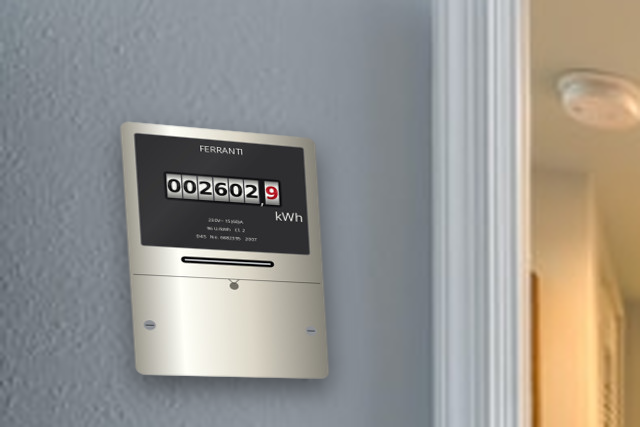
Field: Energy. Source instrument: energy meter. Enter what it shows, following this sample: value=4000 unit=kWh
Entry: value=2602.9 unit=kWh
